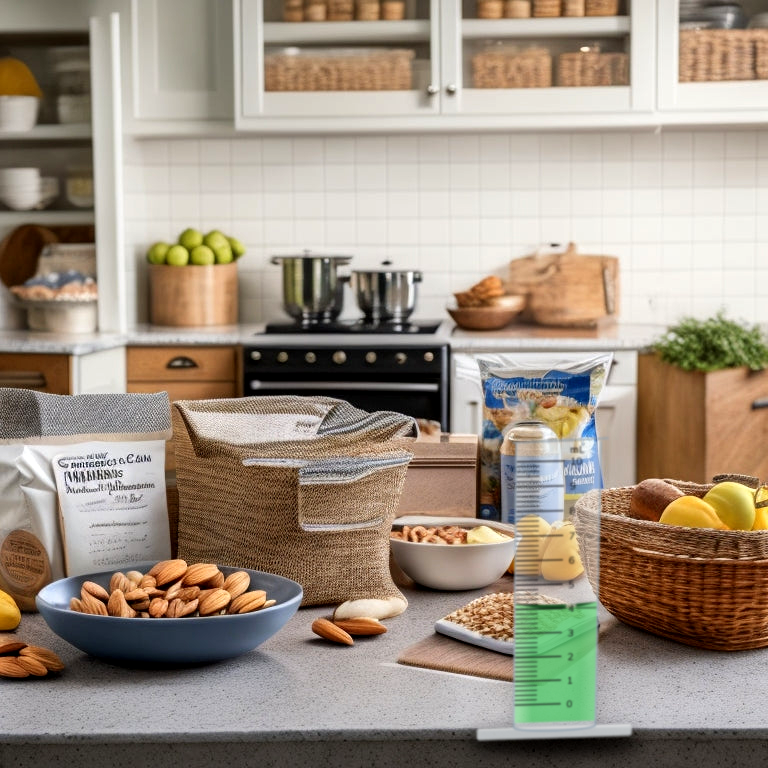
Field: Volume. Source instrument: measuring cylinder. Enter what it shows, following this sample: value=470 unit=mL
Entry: value=4 unit=mL
